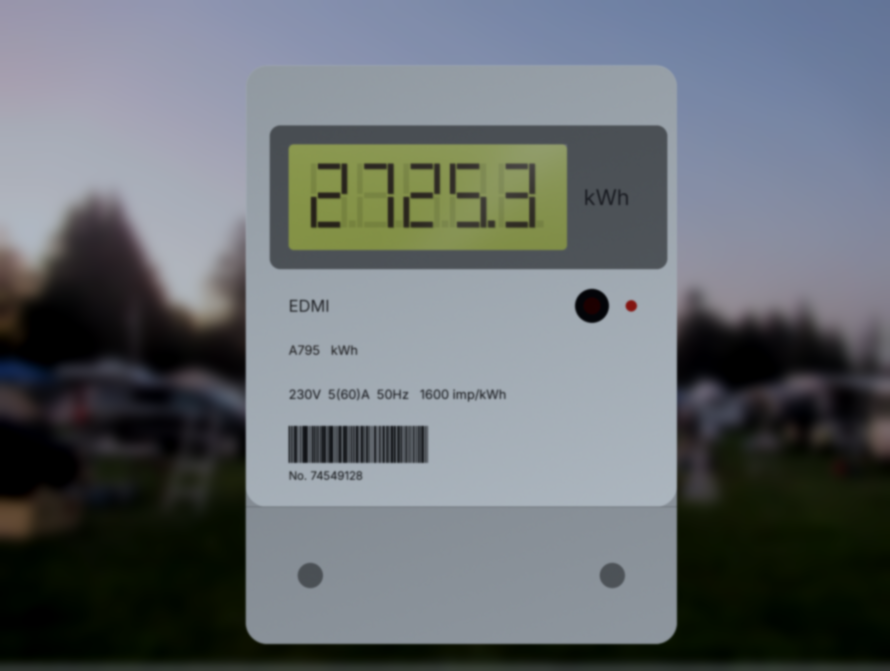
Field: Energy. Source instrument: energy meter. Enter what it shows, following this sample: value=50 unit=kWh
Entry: value=2725.3 unit=kWh
